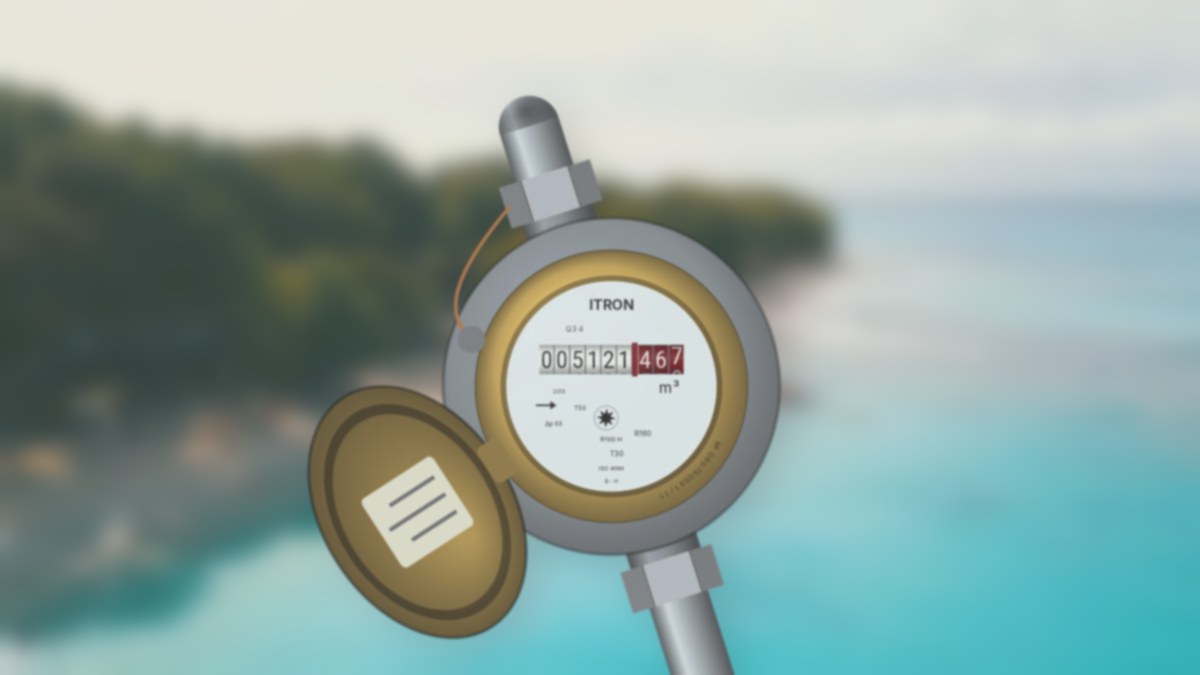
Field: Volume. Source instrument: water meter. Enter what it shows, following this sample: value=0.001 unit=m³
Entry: value=5121.467 unit=m³
